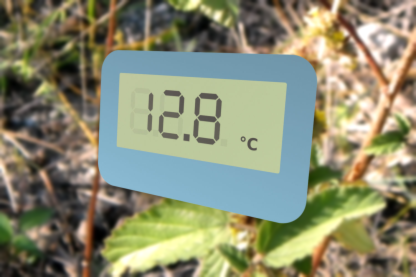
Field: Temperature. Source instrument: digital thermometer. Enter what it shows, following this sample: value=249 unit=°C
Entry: value=12.8 unit=°C
